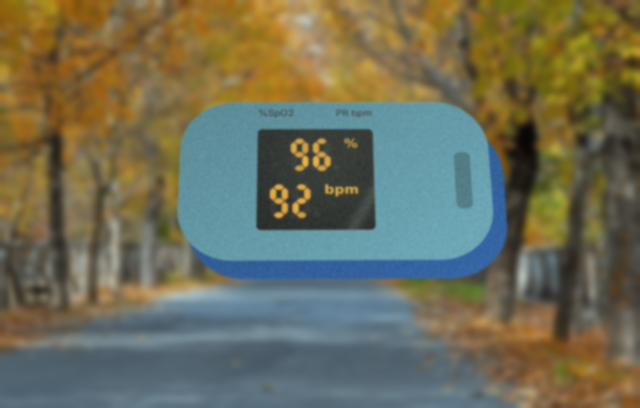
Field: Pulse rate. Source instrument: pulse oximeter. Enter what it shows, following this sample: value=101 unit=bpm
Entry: value=92 unit=bpm
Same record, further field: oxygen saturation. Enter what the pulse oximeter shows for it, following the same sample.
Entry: value=96 unit=%
